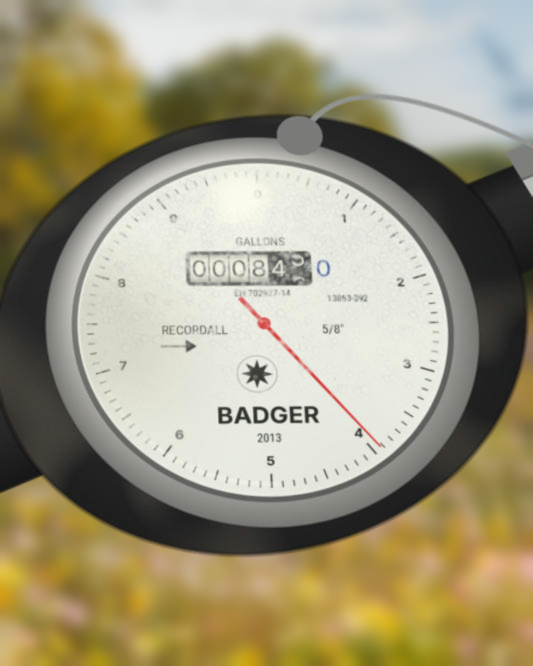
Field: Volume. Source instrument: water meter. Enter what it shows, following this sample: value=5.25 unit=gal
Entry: value=8453.9 unit=gal
